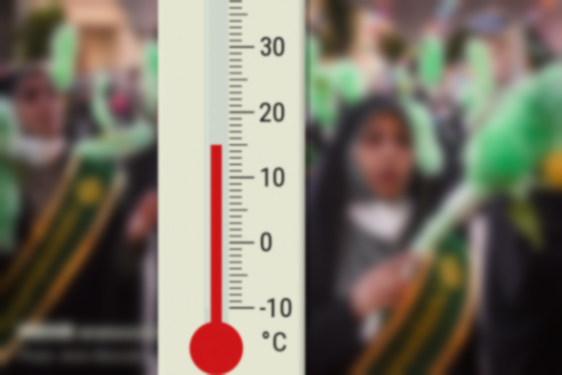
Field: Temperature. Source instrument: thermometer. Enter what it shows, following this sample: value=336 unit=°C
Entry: value=15 unit=°C
